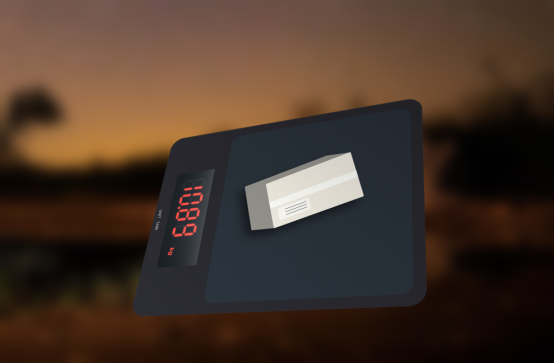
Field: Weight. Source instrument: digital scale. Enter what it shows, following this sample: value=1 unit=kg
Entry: value=10.89 unit=kg
